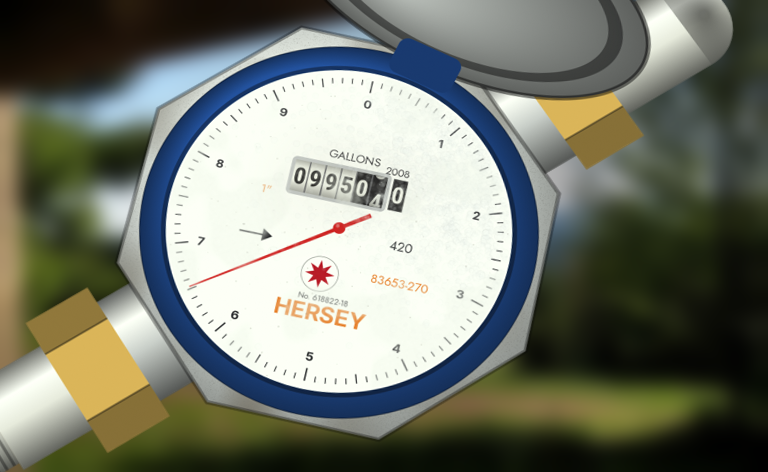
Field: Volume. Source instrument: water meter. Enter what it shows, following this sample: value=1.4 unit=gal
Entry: value=995036.5 unit=gal
